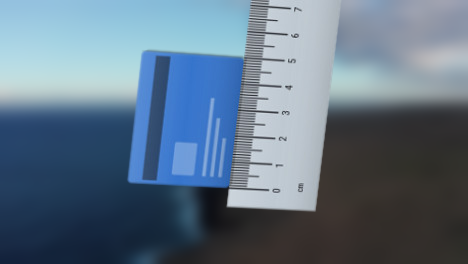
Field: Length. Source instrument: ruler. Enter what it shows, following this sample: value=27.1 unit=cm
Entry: value=5 unit=cm
